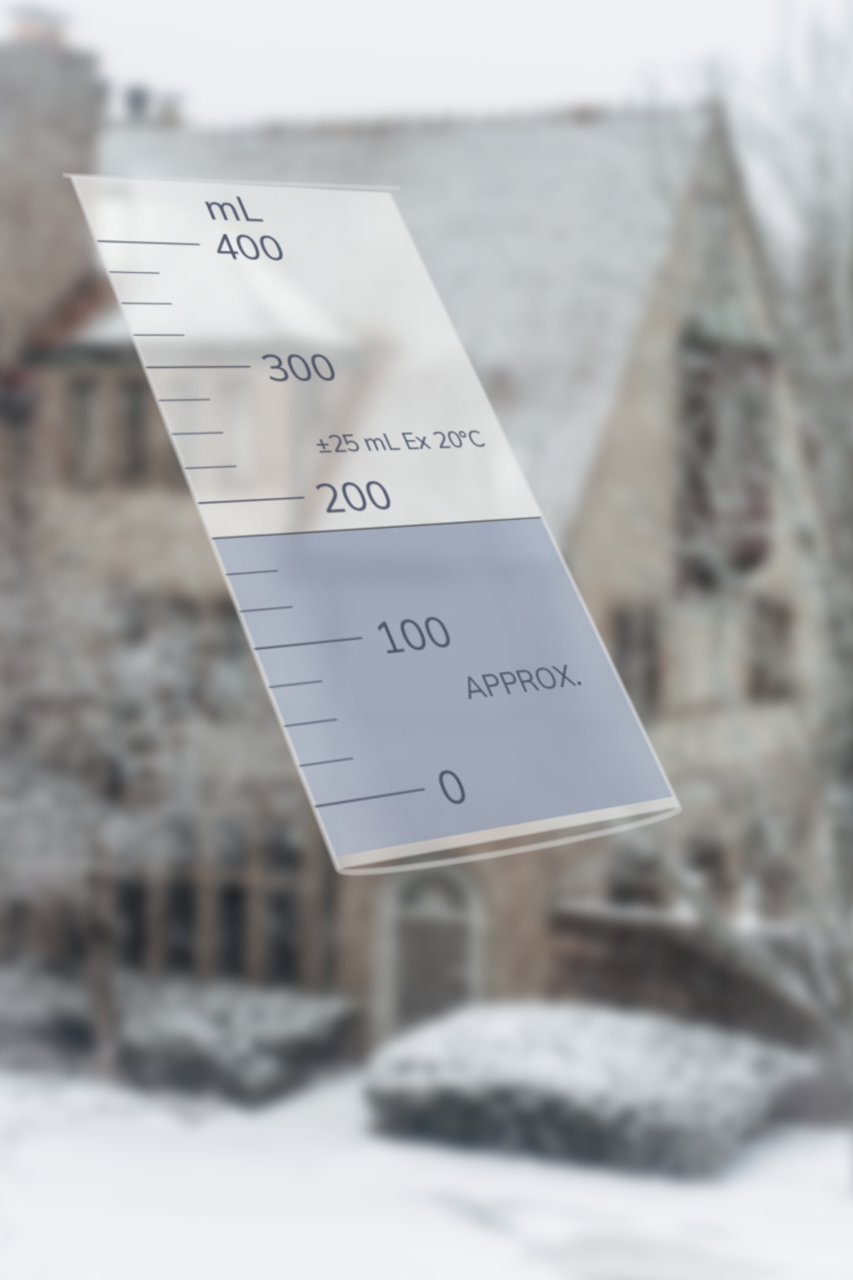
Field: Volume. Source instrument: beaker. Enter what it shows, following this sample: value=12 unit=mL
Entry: value=175 unit=mL
